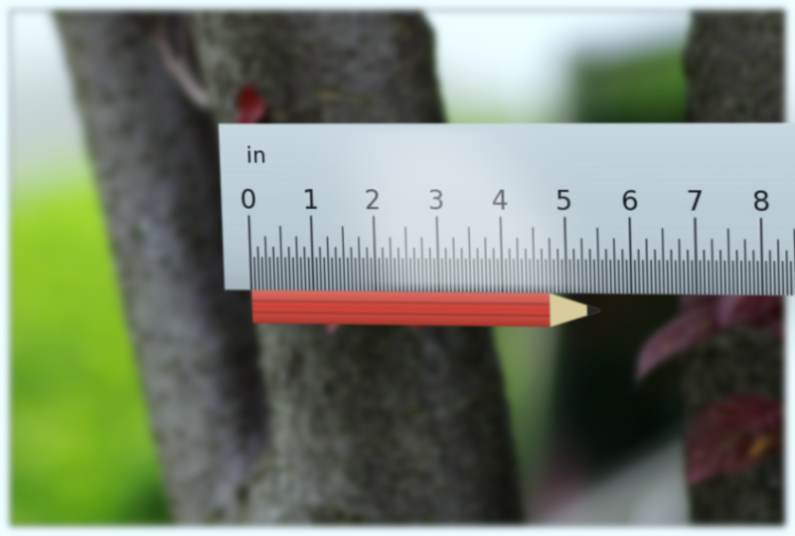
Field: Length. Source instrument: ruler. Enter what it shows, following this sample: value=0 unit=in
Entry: value=5.5 unit=in
